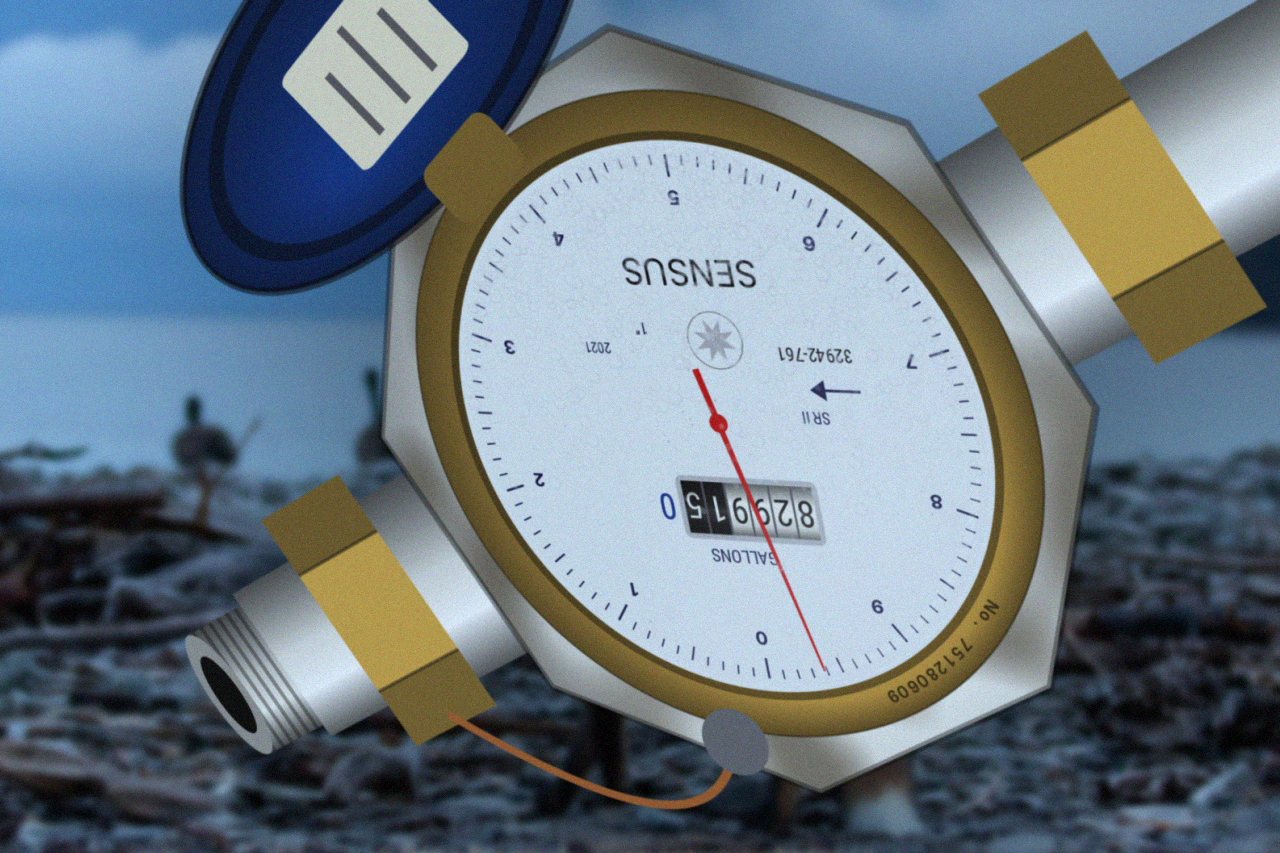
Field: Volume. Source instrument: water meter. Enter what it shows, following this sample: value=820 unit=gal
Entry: value=8299149.6 unit=gal
